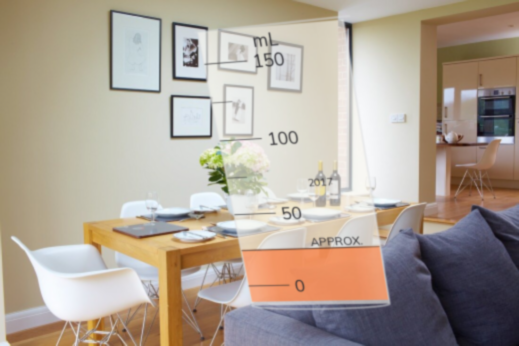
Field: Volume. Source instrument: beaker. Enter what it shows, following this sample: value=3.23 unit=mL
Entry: value=25 unit=mL
